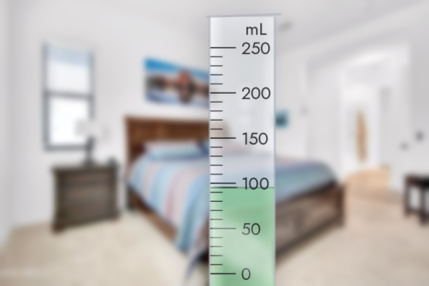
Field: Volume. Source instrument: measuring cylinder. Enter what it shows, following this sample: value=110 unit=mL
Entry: value=95 unit=mL
